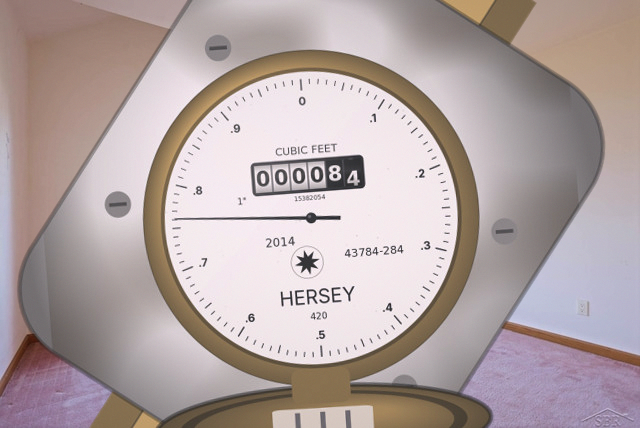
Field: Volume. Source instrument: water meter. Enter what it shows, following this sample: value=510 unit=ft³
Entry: value=83.76 unit=ft³
